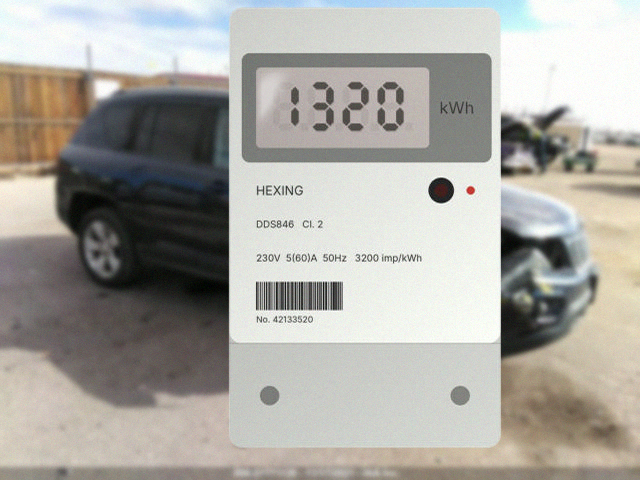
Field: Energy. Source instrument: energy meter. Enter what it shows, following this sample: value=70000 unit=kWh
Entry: value=1320 unit=kWh
